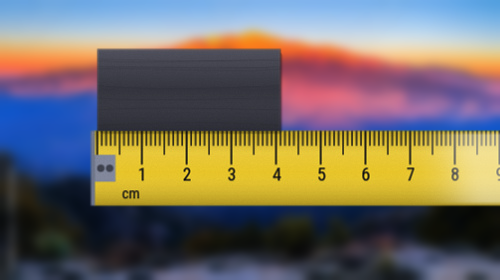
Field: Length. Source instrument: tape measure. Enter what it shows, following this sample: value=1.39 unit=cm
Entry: value=4.1 unit=cm
